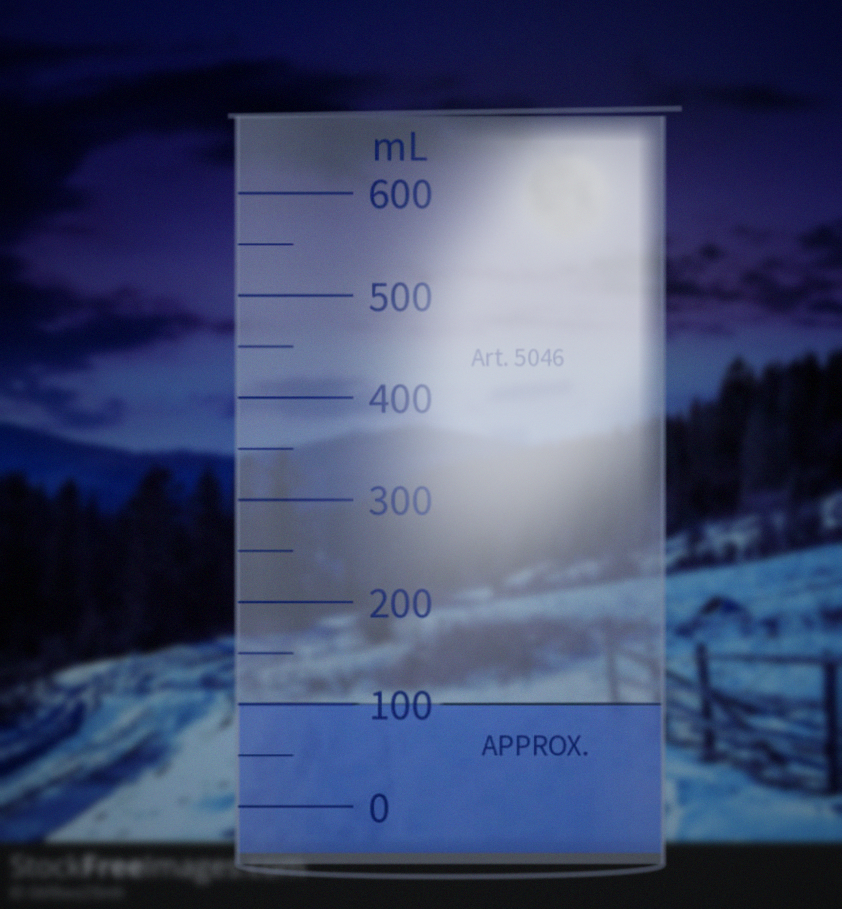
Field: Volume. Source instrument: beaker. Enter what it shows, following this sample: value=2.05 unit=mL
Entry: value=100 unit=mL
